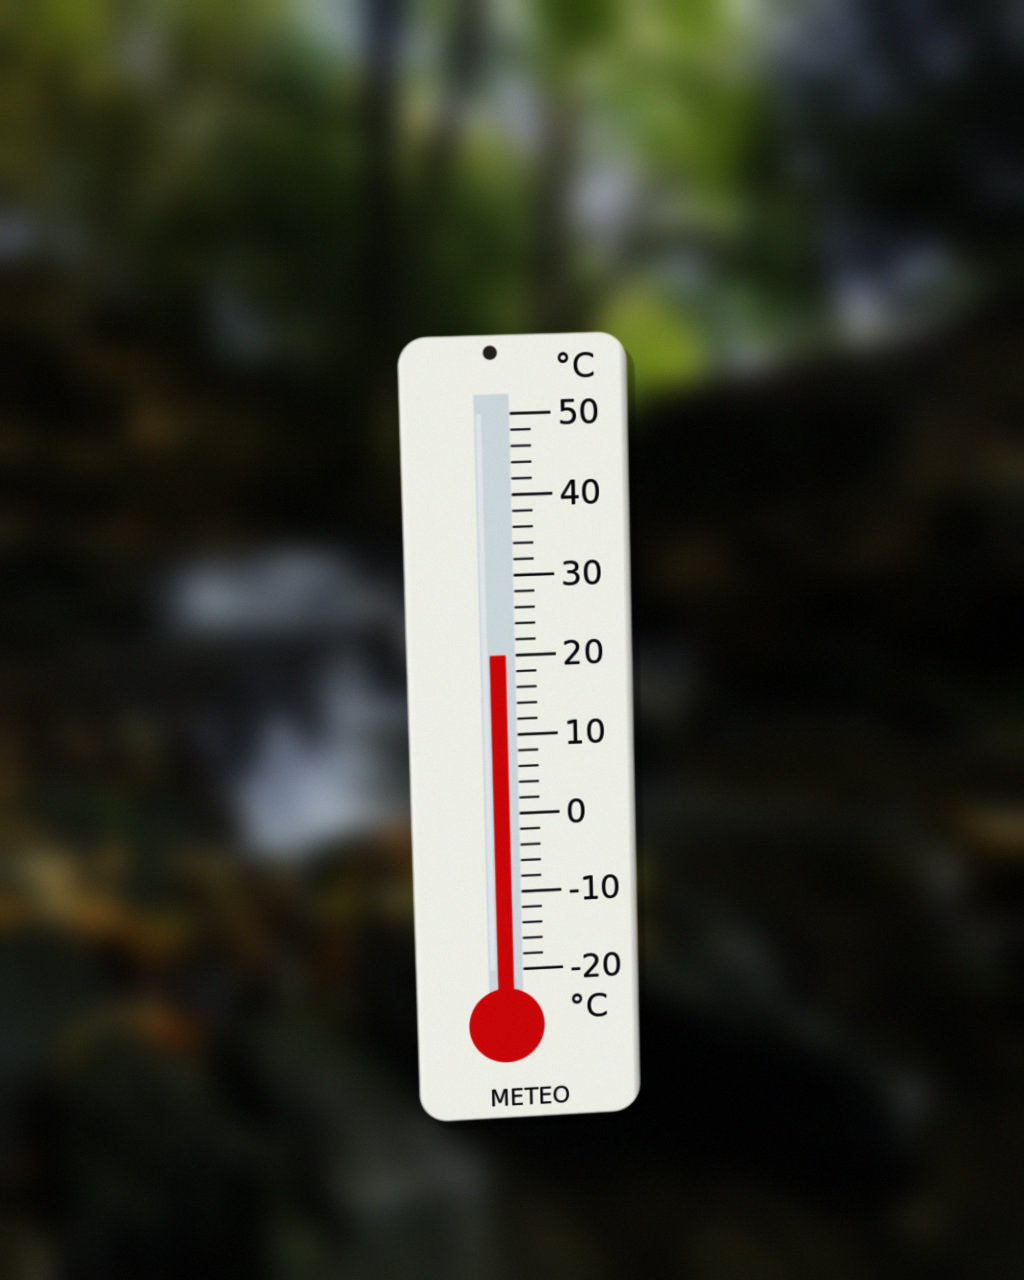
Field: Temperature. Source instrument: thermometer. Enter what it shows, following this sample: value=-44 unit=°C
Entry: value=20 unit=°C
